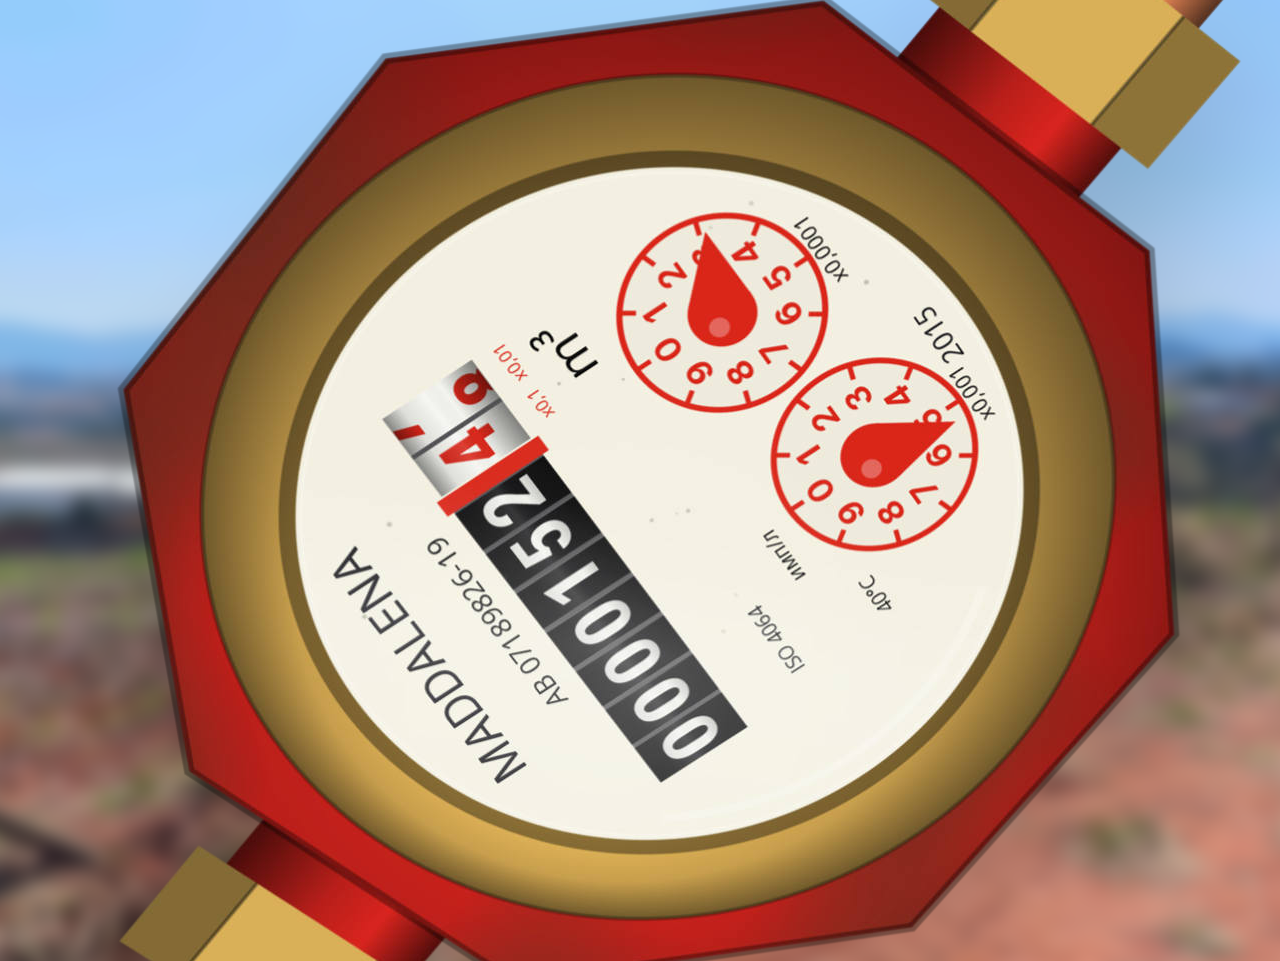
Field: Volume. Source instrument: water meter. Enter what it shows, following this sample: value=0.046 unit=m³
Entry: value=152.4753 unit=m³
